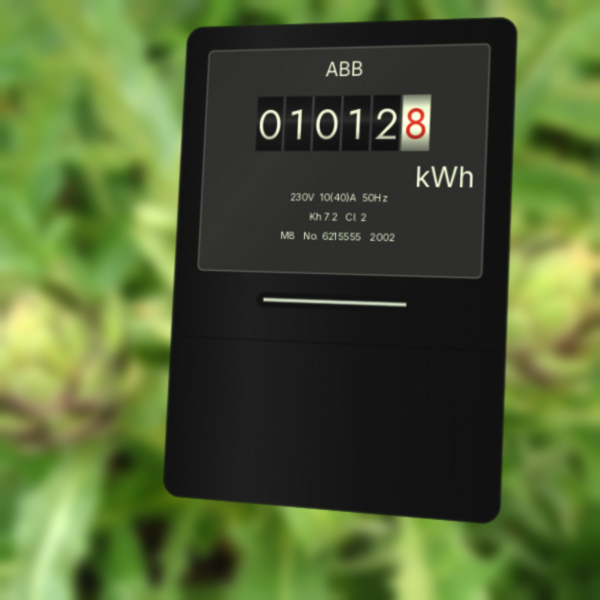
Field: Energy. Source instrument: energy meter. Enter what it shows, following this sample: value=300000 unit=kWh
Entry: value=1012.8 unit=kWh
